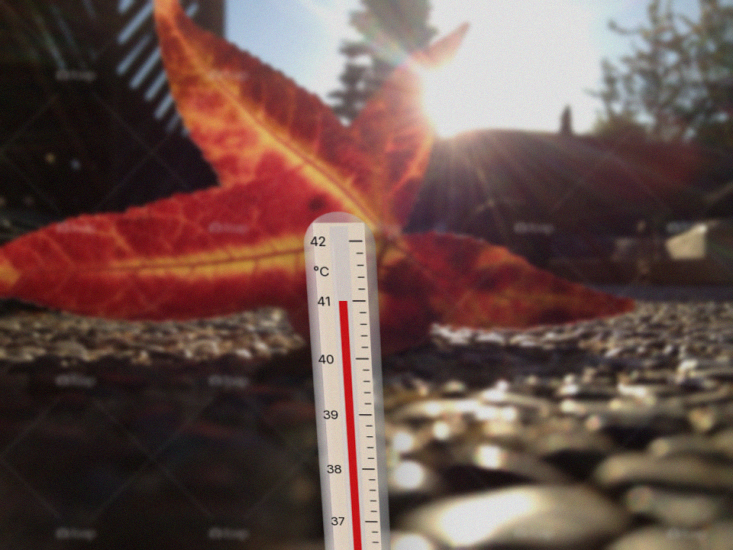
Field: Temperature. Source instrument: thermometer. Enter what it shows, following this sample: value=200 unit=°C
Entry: value=41 unit=°C
